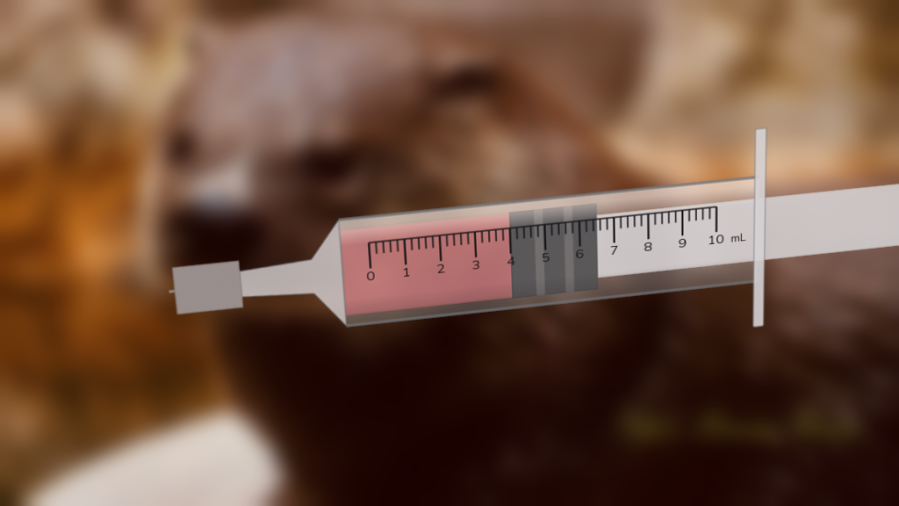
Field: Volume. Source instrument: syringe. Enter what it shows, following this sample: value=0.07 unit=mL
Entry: value=4 unit=mL
